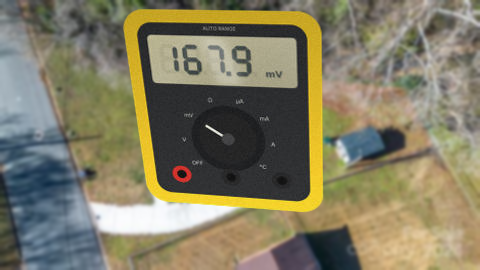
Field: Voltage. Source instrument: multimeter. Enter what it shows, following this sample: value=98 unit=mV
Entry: value=167.9 unit=mV
